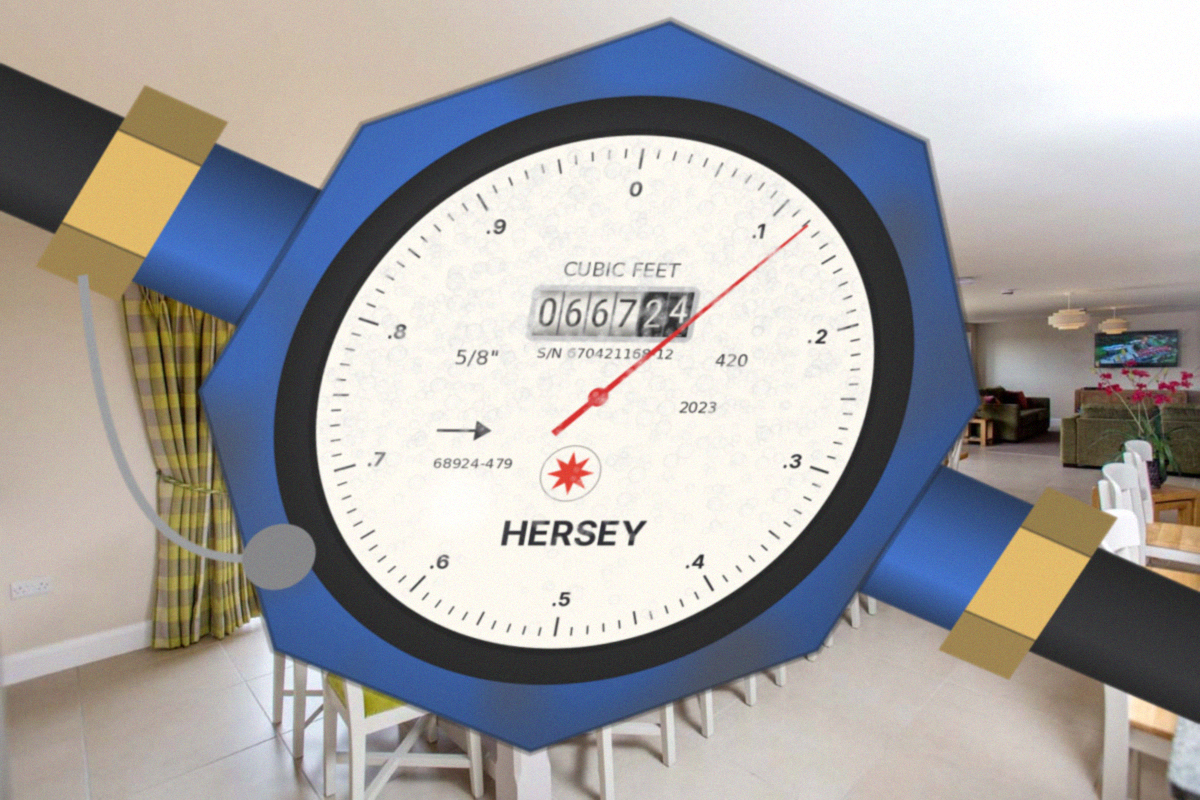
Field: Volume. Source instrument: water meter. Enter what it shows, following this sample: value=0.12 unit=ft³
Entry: value=66724.12 unit=ft³
